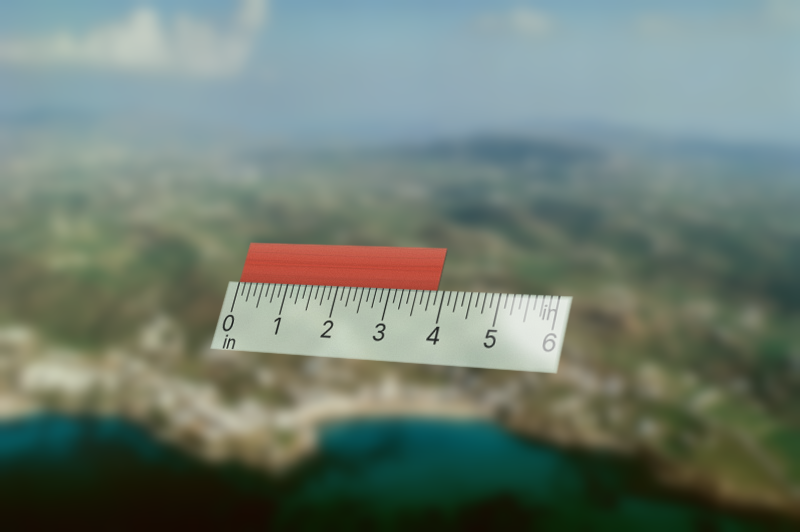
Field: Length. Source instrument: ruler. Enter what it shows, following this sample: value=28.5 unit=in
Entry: value=3.875 unit=in
